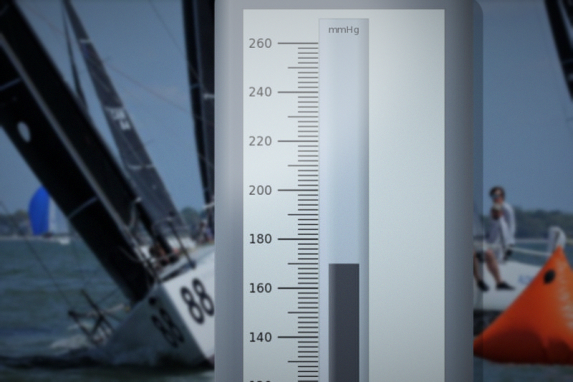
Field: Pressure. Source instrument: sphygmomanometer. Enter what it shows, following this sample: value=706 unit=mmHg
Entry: value=170 unit=mmHg
